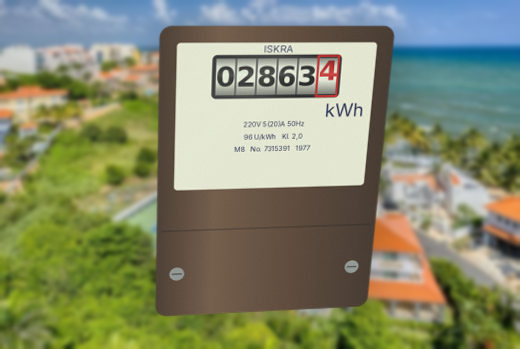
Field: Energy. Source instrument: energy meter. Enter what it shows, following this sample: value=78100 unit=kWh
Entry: value=2863.4 unit=kWh
